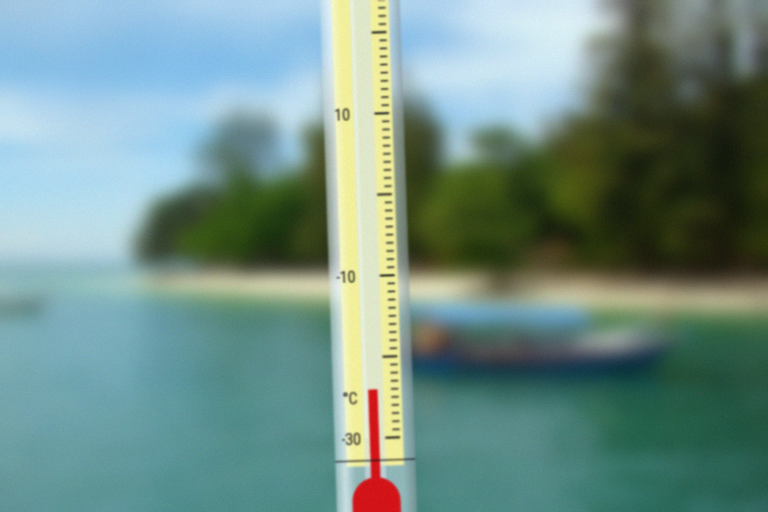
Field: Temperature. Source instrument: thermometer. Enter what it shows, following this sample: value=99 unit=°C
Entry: value=-24 unit=°C
